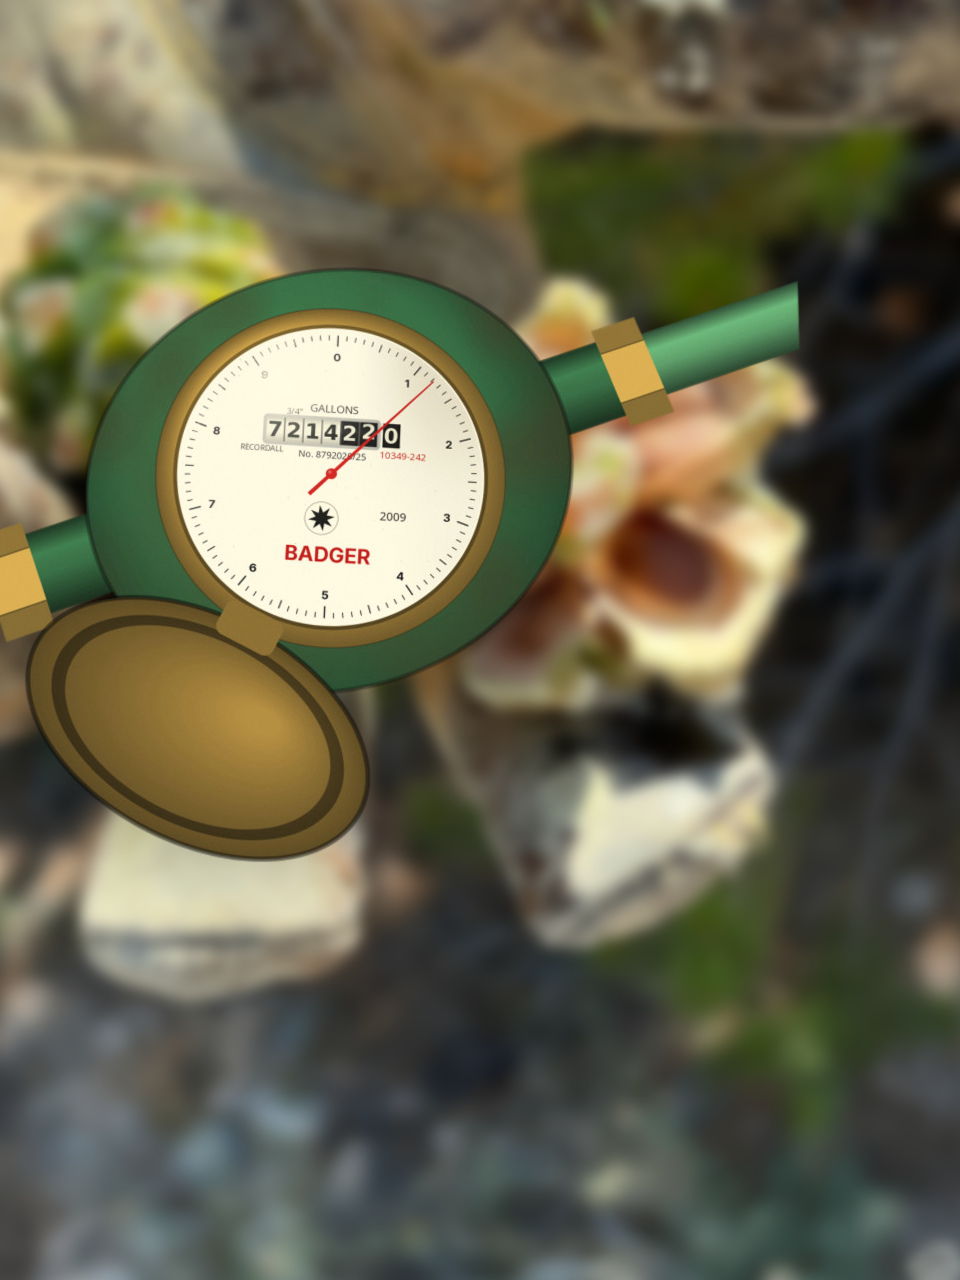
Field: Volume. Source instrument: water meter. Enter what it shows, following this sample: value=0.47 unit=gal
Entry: value=7214221.2 unit=gal
